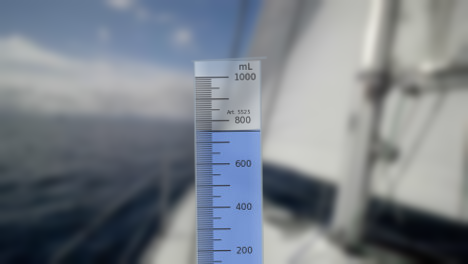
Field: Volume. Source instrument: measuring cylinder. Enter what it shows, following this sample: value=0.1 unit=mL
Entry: value=750 unit=mL
